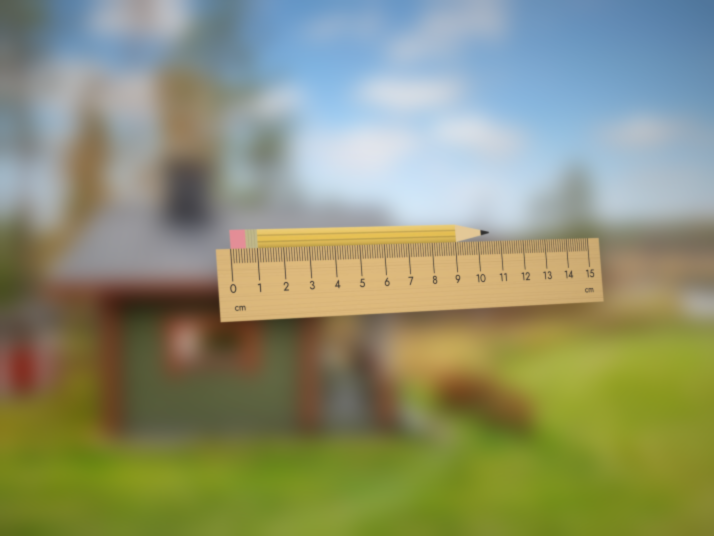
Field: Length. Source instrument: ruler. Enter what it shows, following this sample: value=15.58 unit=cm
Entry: value=10.5 unit=cm
